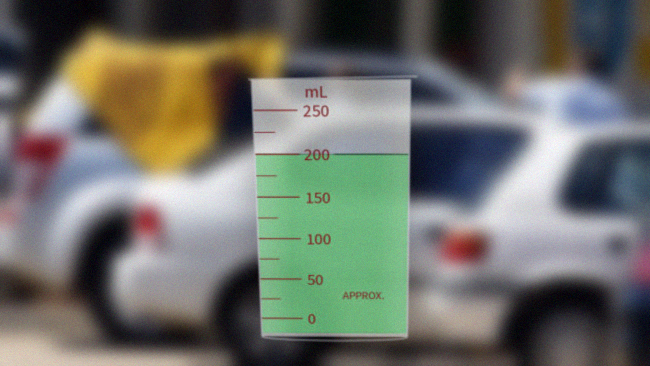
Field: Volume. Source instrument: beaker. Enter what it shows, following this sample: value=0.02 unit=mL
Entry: value=200 unit=mL
